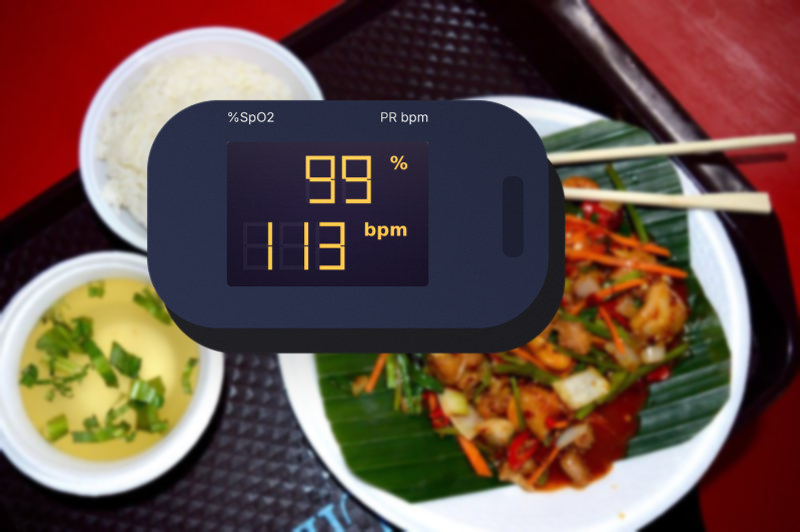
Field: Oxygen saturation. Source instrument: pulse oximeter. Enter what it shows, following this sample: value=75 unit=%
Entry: value=99 unit=%
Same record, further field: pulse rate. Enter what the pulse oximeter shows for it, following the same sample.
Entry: value=113 unit=bpm
